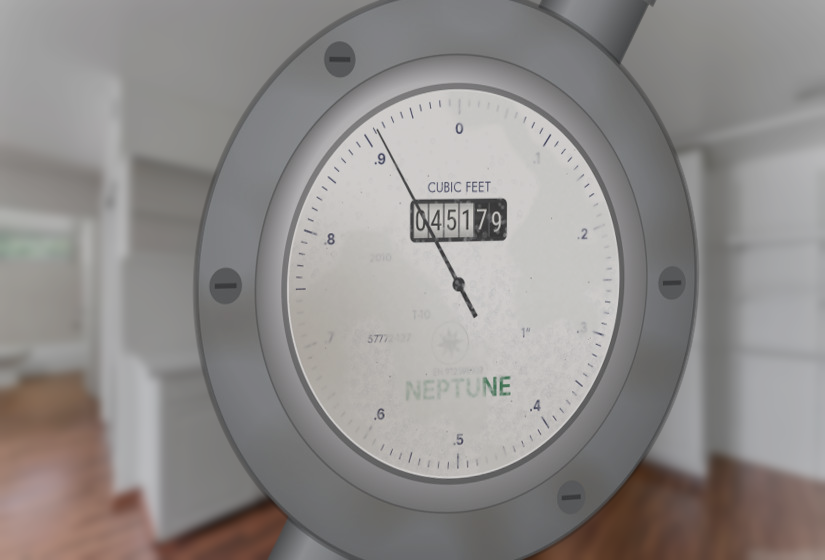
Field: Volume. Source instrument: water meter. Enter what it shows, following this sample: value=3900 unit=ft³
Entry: value=45178.91 unit=ft³
